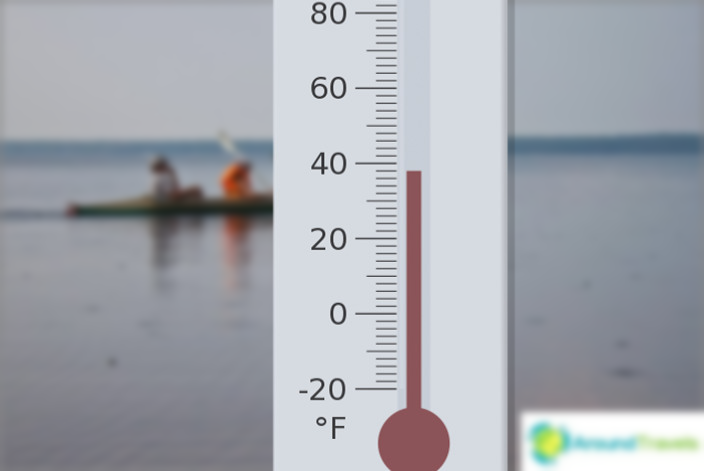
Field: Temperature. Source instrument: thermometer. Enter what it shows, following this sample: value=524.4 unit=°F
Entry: value=38 unit=°F
